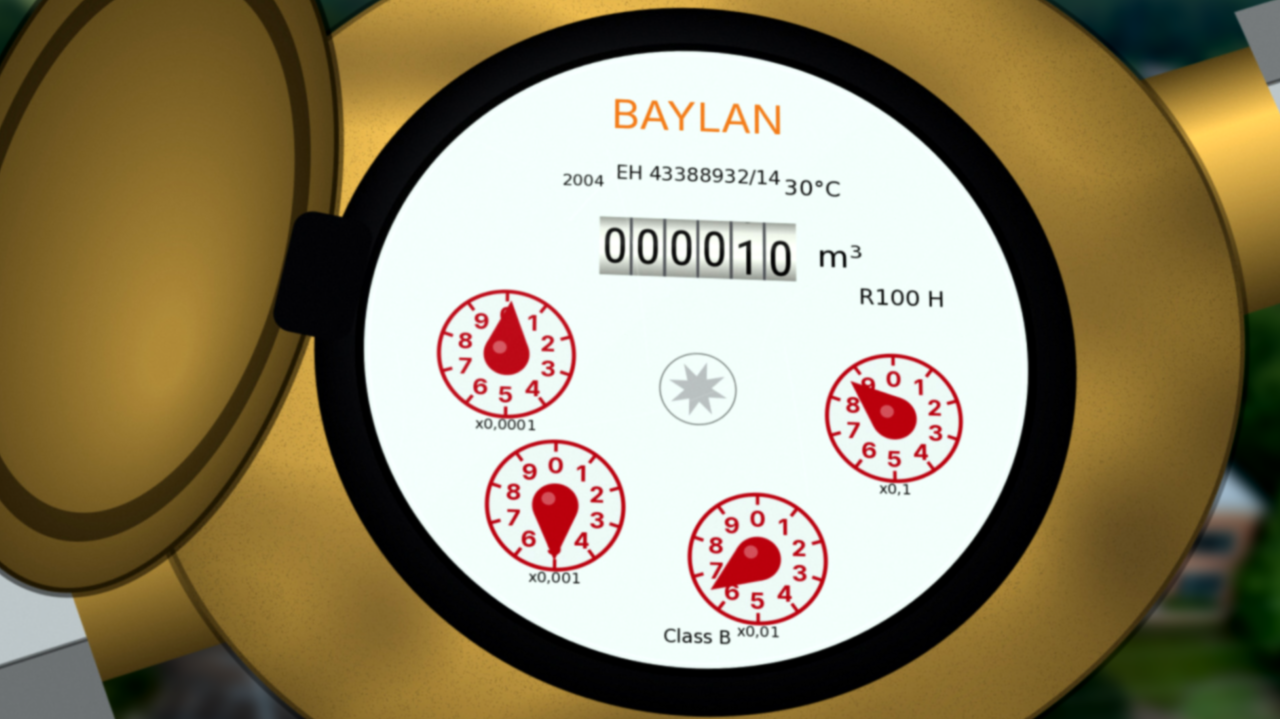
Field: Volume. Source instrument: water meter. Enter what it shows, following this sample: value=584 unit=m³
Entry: value=9.8650 unit=m³
